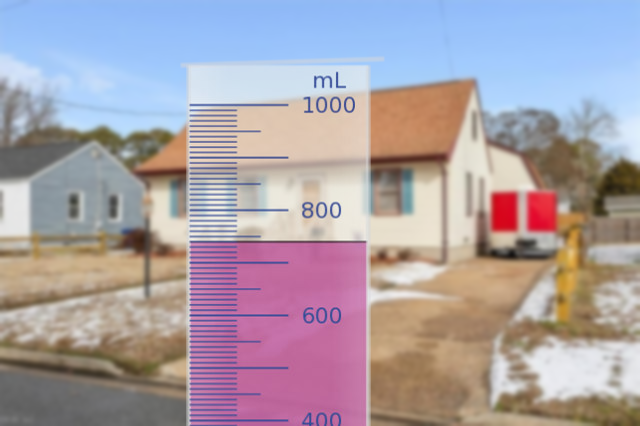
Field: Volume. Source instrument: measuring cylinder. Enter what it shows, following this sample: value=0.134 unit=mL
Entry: value=740 unit=mL
